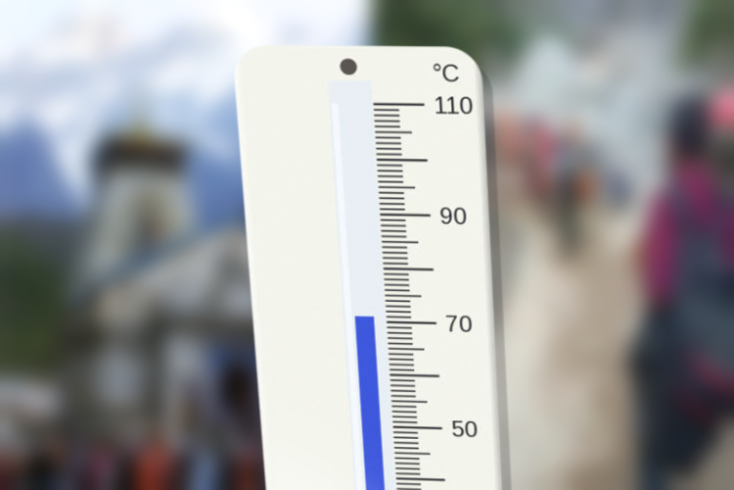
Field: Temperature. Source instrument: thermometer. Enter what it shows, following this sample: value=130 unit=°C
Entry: value=71 unit=°C
